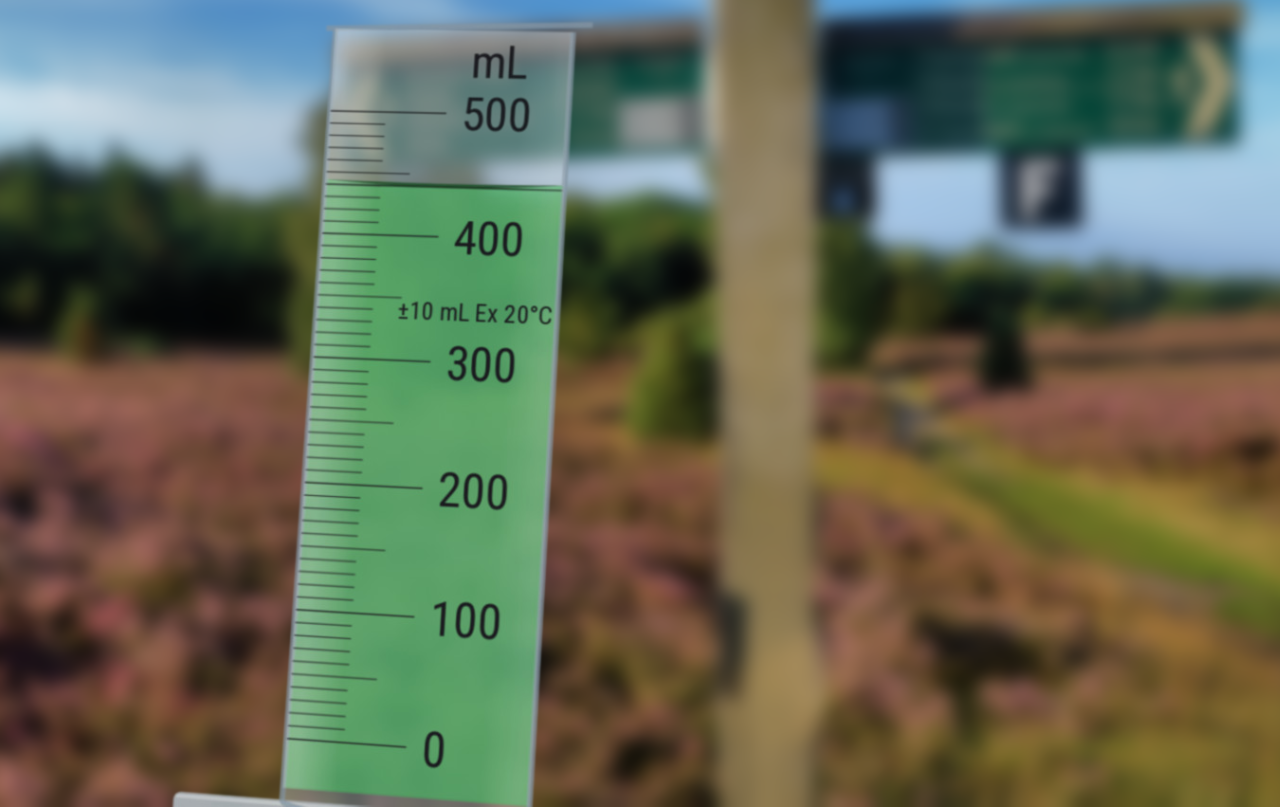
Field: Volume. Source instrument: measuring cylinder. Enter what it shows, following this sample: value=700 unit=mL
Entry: value=440 unit=mL
